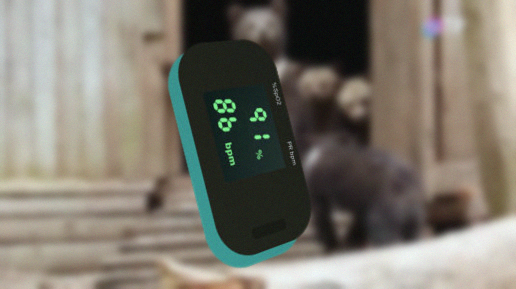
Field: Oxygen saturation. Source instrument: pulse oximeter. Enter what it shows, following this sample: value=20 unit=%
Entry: value=91 unit=%
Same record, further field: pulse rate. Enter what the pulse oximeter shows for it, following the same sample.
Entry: value=86 unit=bpm
